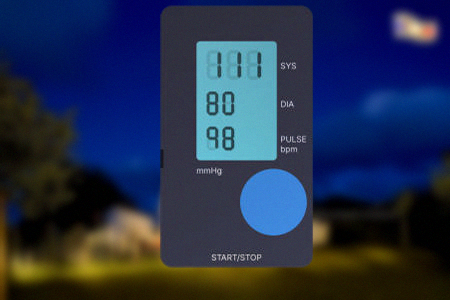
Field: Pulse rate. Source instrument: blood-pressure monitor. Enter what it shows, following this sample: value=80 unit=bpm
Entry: value=98 unit=bpm
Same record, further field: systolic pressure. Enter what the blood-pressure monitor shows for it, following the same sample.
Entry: value=111 unit=mmHg
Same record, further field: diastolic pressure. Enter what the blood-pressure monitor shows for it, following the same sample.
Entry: value=80 unit=mmHg
